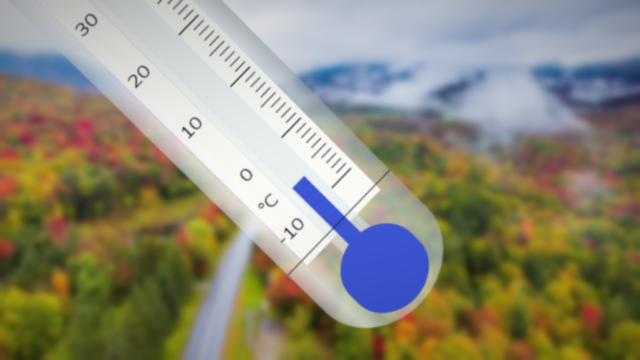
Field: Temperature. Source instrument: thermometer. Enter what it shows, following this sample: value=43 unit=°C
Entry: value=-6 unit=°C
